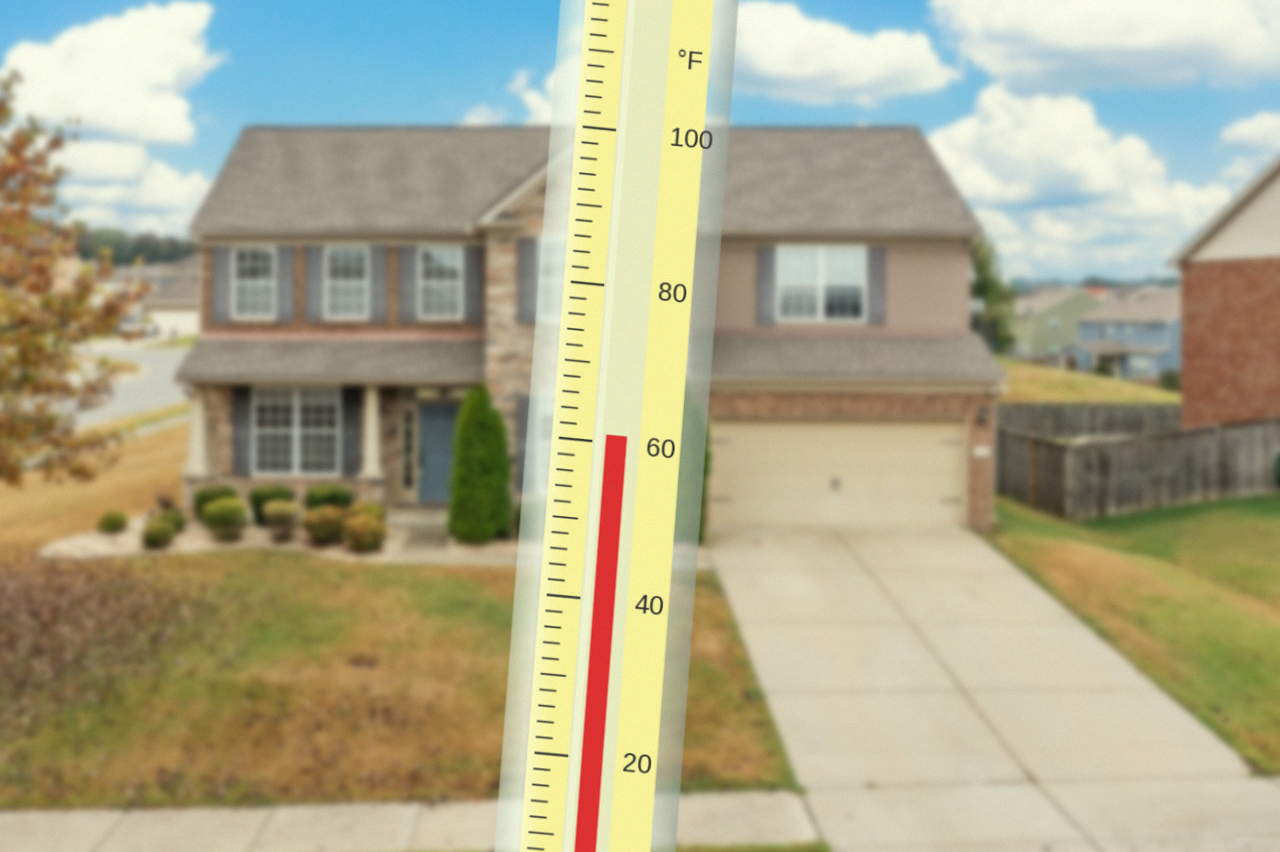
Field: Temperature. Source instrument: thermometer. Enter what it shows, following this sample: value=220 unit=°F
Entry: value=61 unit=°F
